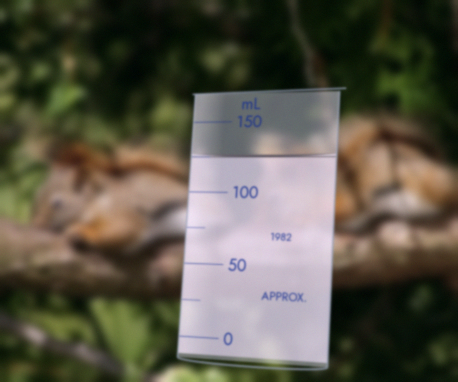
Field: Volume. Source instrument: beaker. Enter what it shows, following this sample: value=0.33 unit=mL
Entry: value=125 unit=mL
